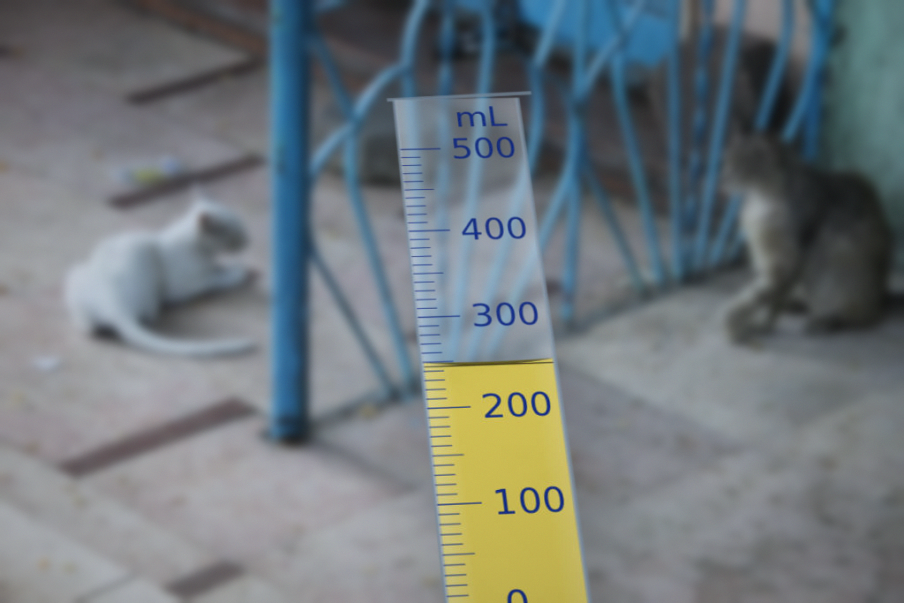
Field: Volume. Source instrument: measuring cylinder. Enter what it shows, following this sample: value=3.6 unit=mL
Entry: value=245 unit=mL
